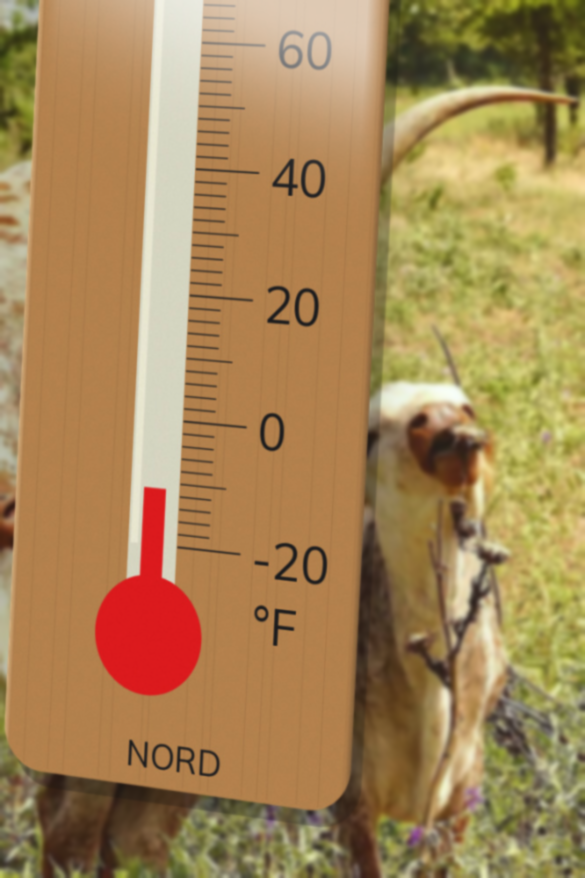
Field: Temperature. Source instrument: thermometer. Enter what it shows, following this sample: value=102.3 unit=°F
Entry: value=-11 unit=°F
